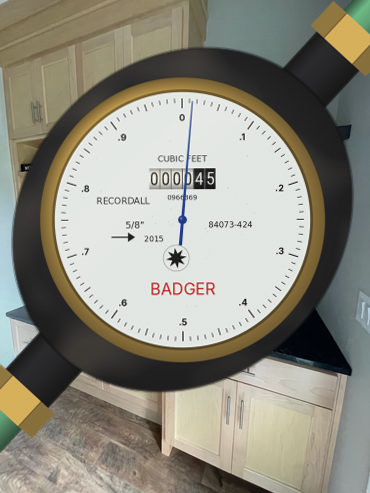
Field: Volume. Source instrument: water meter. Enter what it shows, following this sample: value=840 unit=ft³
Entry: value=45.01 unit=ft³
